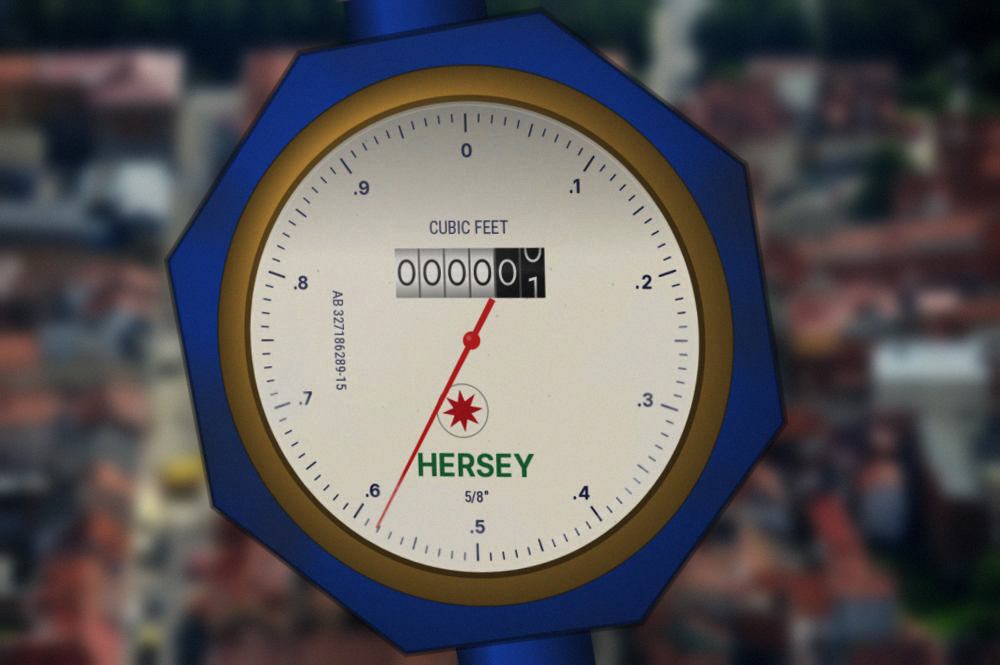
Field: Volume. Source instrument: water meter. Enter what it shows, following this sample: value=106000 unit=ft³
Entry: value=0.58 unit=ft³
